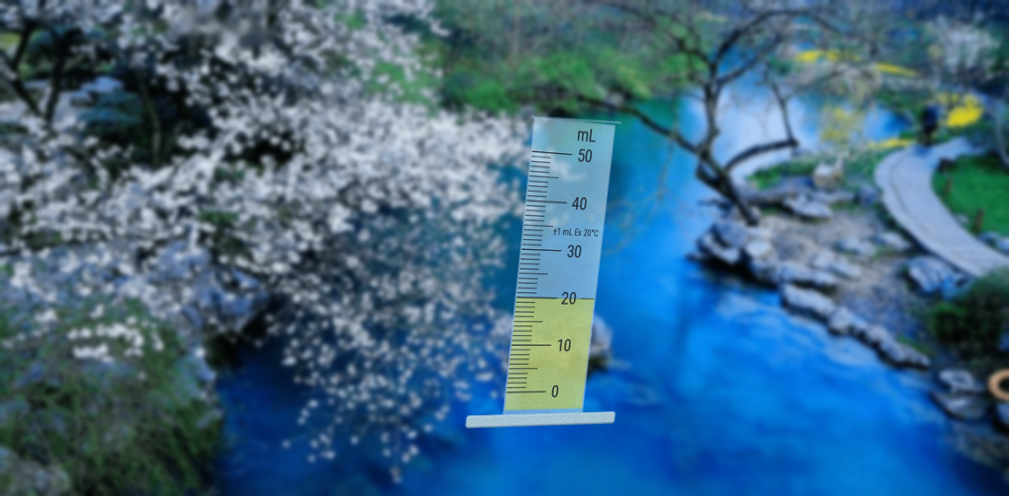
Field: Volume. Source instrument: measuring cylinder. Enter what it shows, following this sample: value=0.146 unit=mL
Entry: value=20 unit=mL
